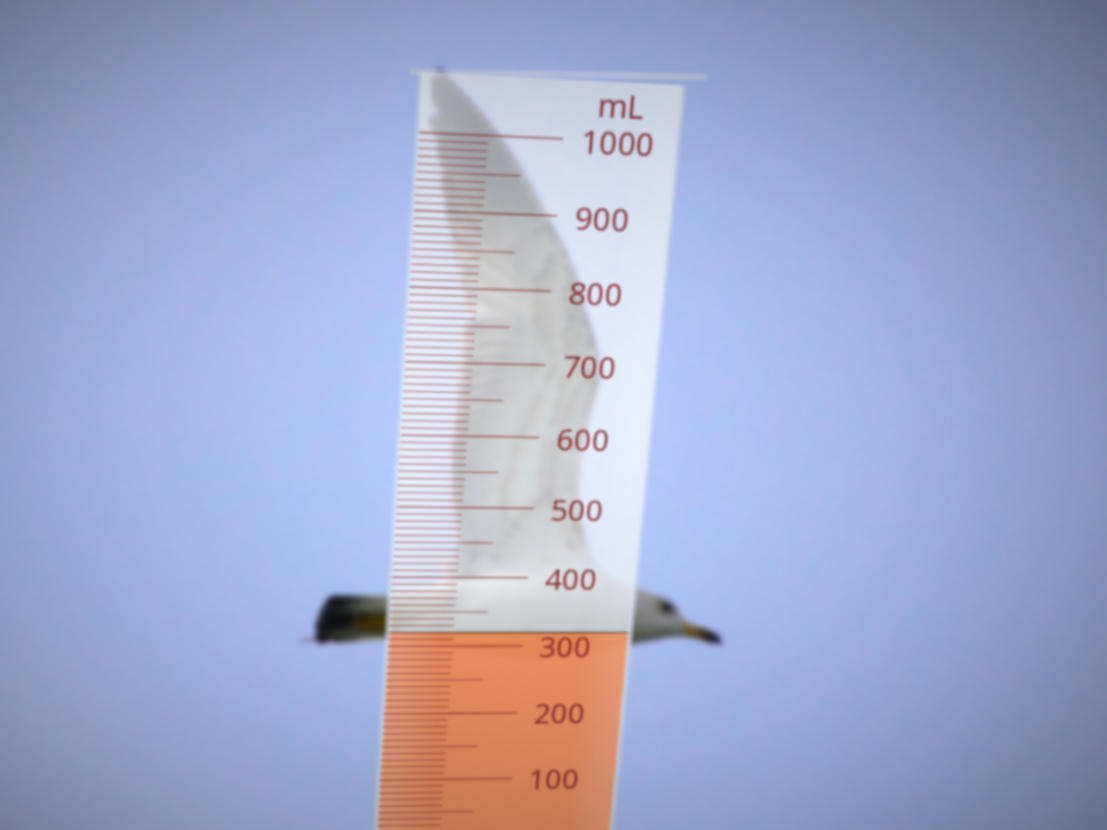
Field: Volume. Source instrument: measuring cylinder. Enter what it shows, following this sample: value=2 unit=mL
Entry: value=320 unit=mL
